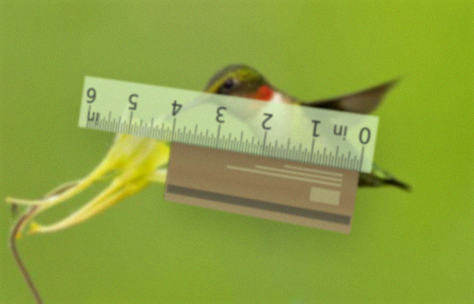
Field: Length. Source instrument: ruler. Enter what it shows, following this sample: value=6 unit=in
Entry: value=4 unit=in
